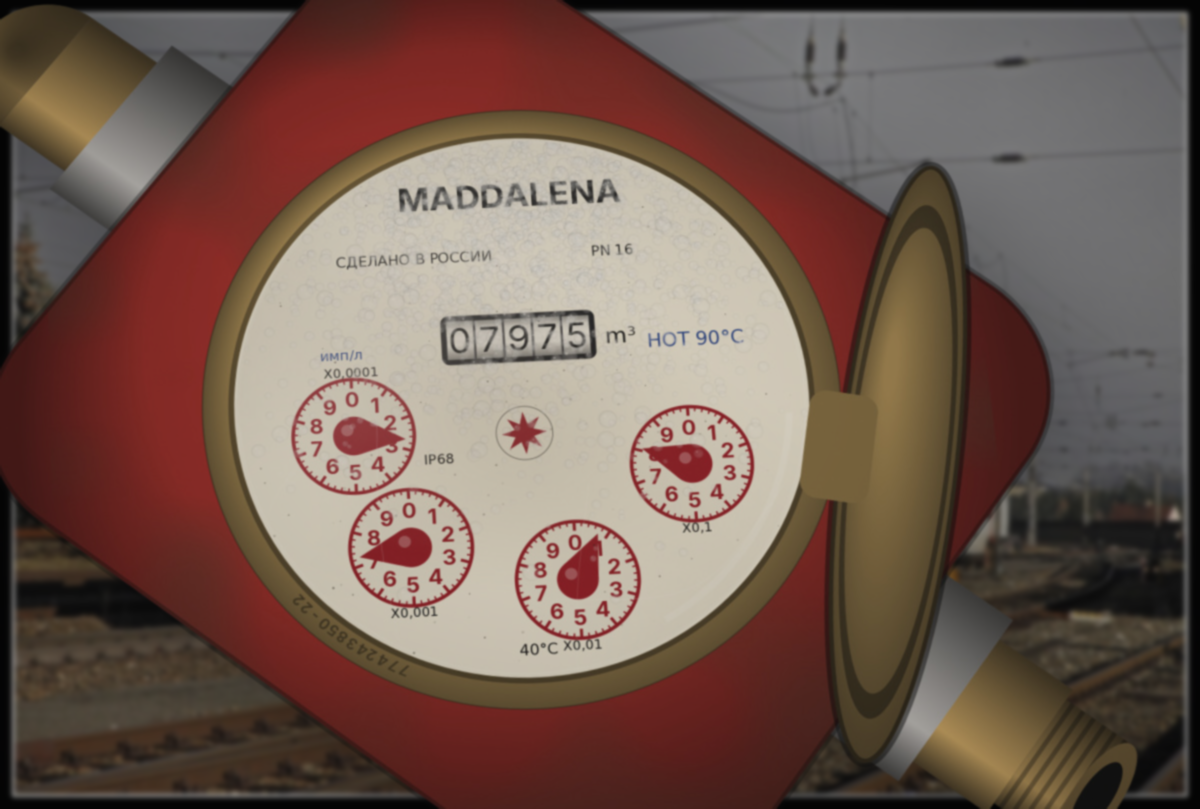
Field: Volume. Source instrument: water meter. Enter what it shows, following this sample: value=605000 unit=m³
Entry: value=7975.8072 unit=m³
